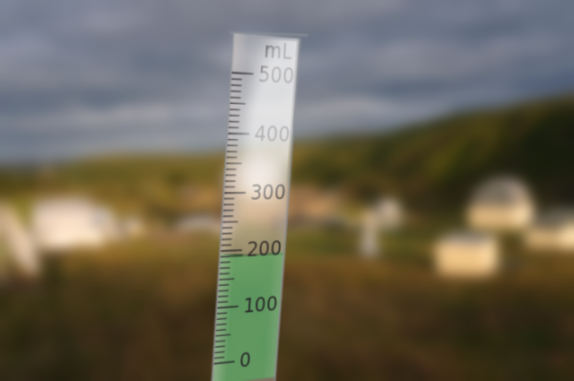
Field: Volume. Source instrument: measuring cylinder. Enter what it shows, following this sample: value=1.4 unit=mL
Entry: value=190 unit=mL
